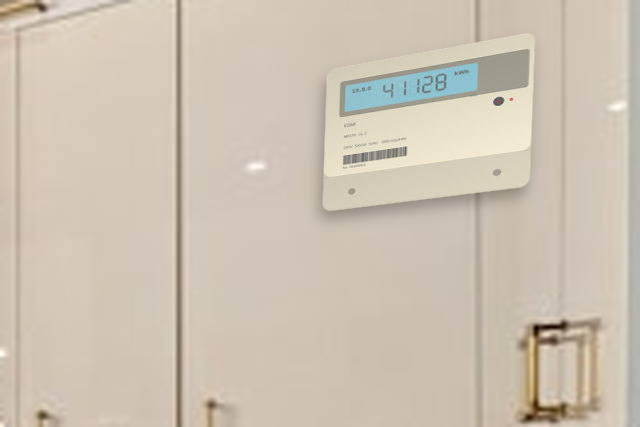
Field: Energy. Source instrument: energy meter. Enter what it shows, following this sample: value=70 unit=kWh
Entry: value=41128 unit=kWh
